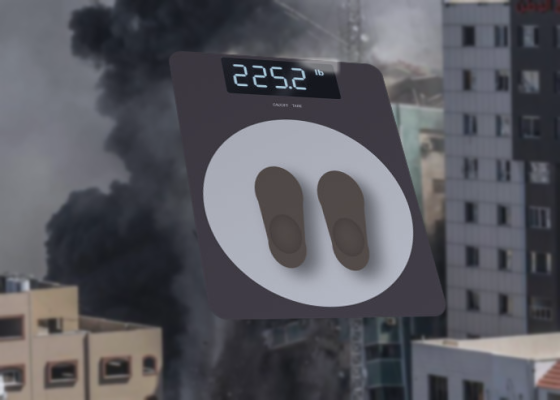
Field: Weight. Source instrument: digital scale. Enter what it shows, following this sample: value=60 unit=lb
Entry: value=225.2 unit=lb
